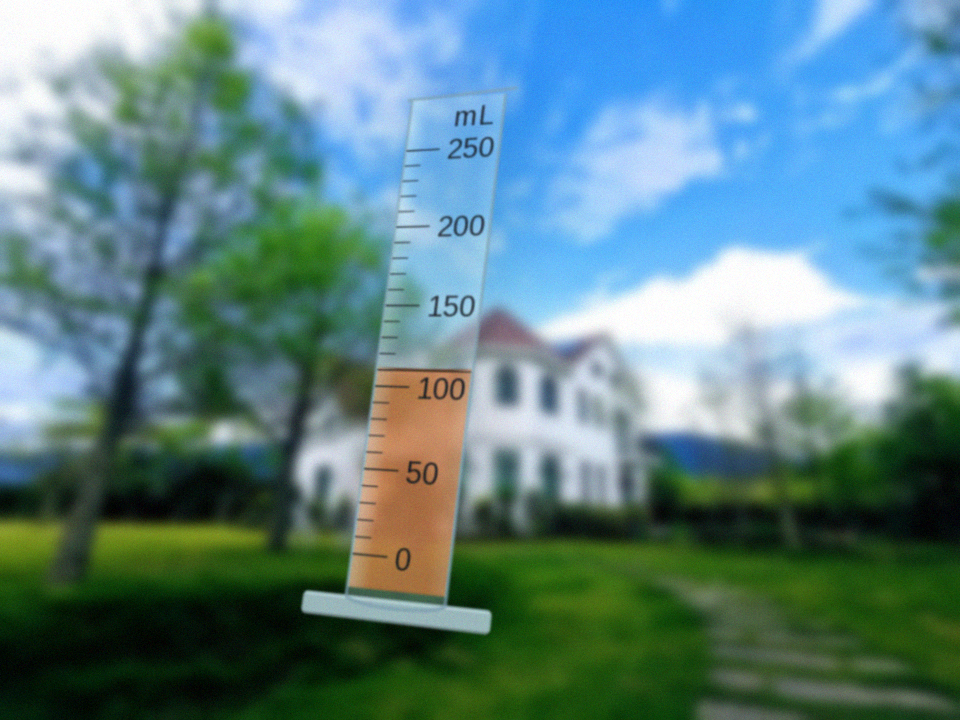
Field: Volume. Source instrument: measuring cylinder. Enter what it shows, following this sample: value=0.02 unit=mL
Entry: value=110 unit=mL
